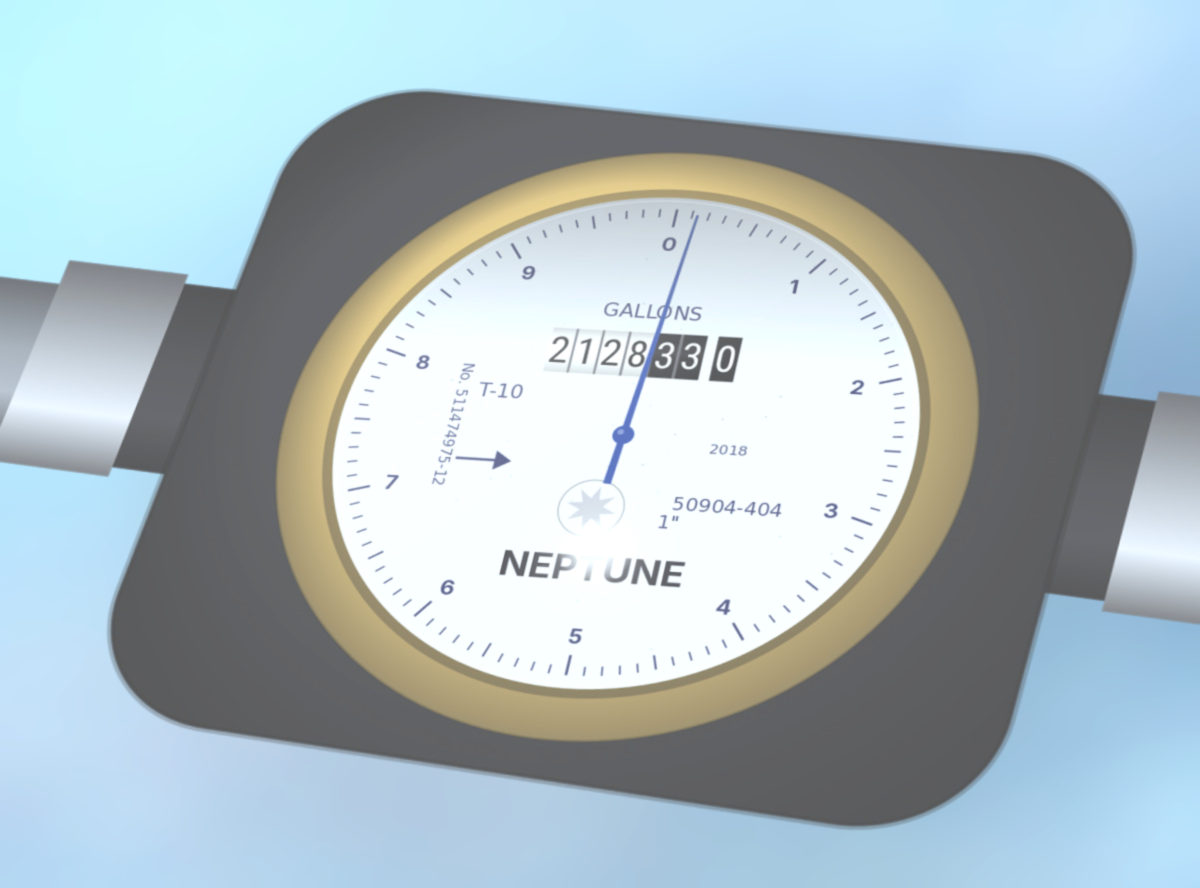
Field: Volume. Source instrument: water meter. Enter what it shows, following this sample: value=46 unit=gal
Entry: value=2128330.1 unit=gal
